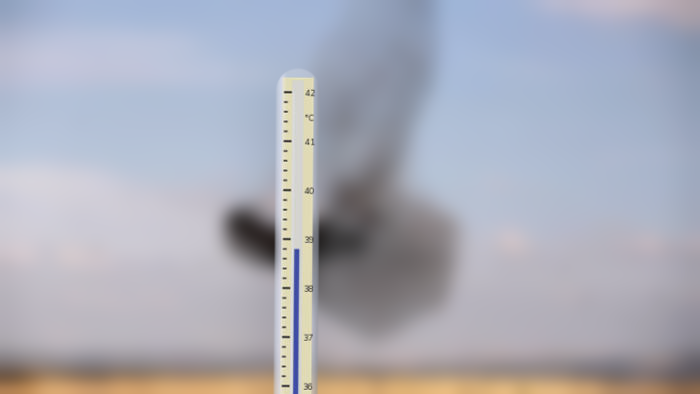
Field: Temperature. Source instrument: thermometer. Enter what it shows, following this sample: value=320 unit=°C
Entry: value=38.8 unit=°C
